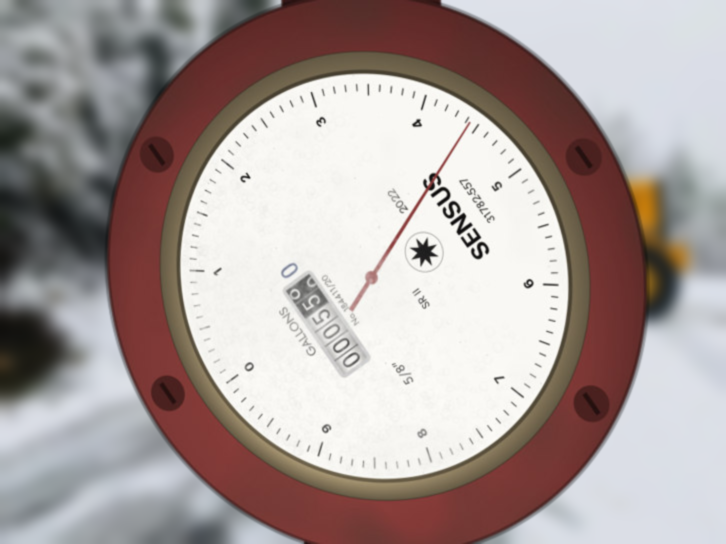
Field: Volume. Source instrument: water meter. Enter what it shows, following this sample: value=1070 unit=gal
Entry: value=5584.4 unit=gal
